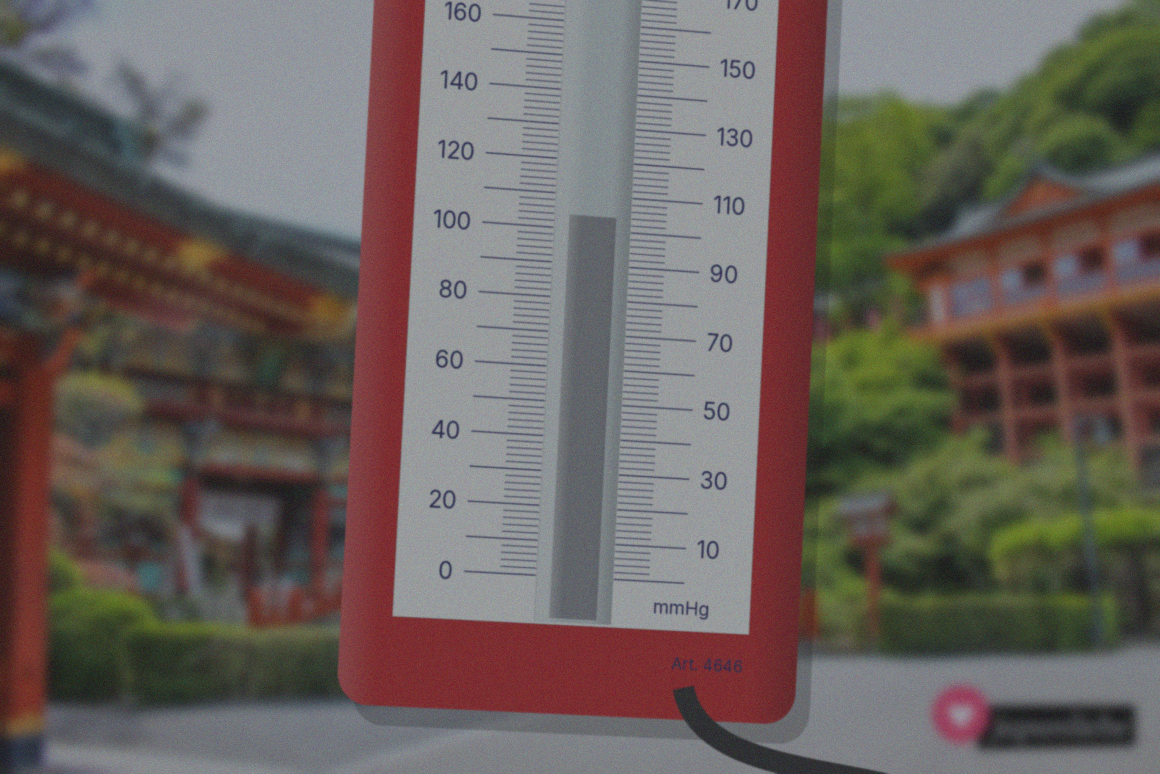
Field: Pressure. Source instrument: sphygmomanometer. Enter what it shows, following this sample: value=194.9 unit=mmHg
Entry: value=104 unit=mmHg
